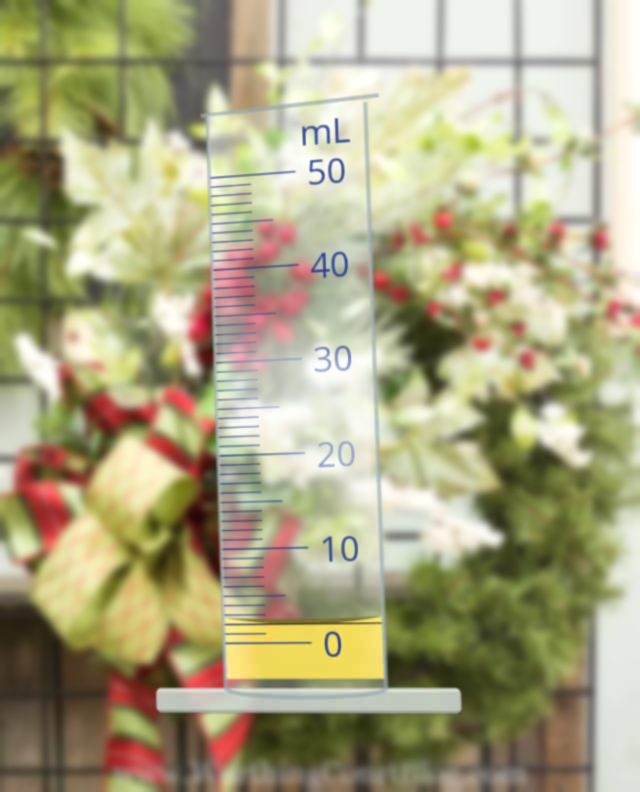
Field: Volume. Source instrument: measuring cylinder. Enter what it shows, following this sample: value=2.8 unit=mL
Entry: value=2 unit=mL
